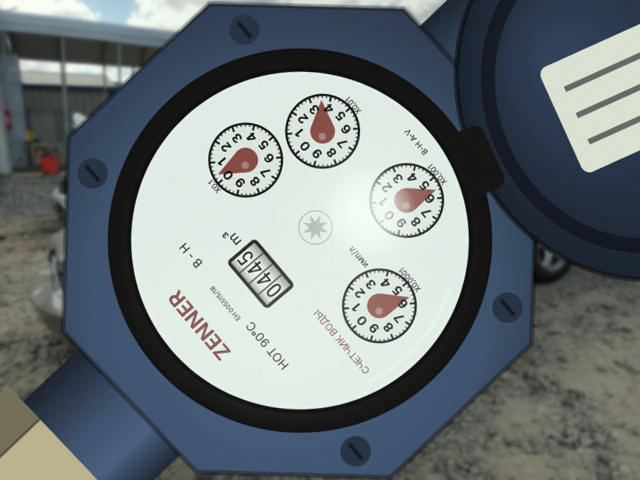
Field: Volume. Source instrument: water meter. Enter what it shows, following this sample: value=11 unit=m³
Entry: value=445.0355 unit=m³
